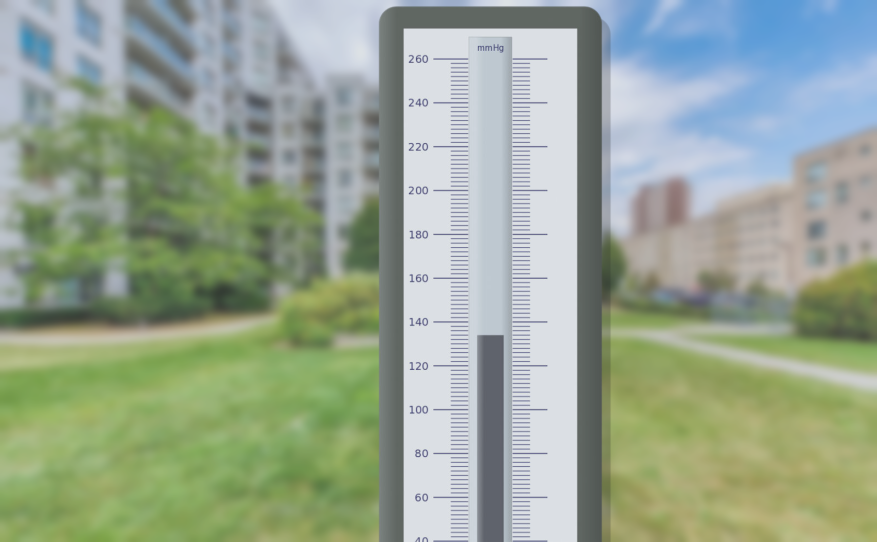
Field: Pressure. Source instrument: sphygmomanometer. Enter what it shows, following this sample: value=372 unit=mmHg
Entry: value=134 unit=mmHg
